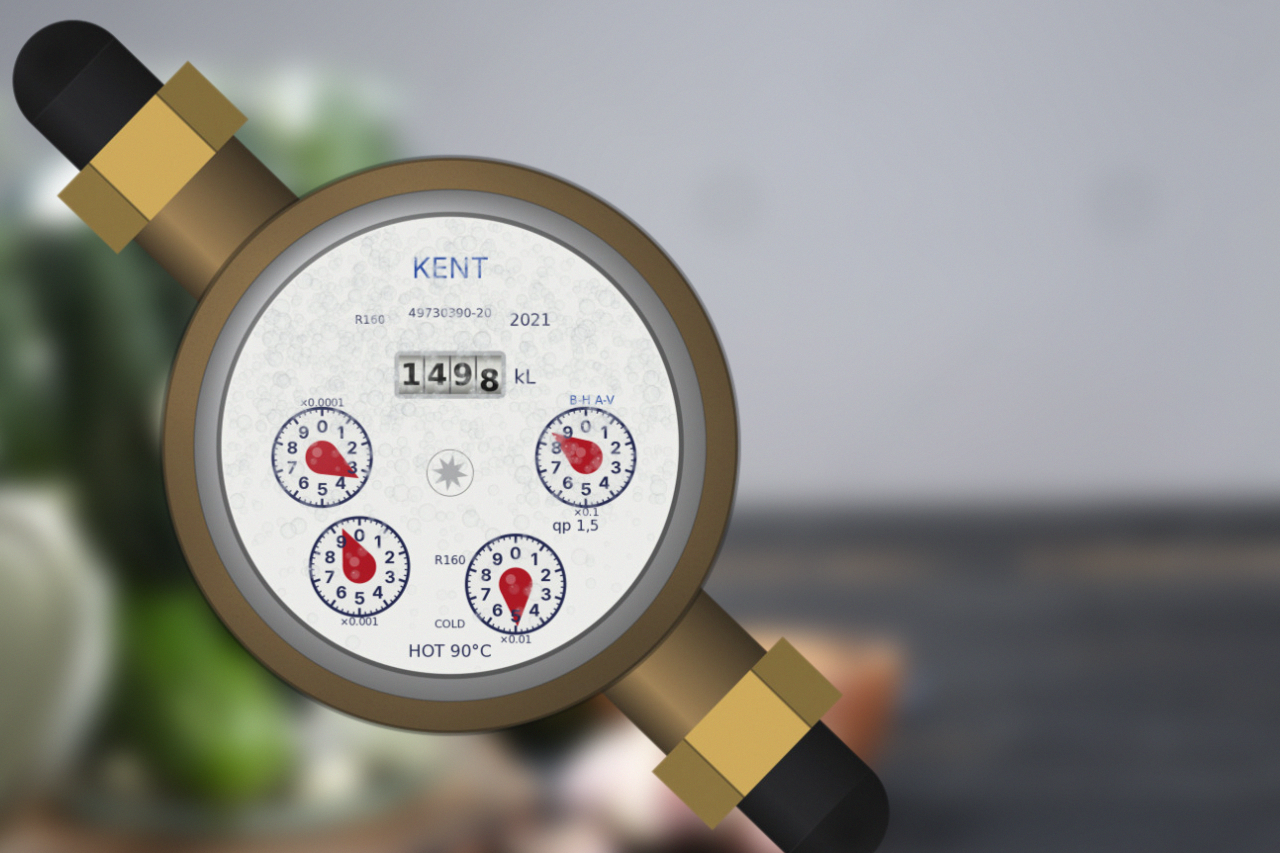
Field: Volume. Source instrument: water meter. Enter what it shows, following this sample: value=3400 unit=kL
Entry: value=1497.8493 unit=kL
